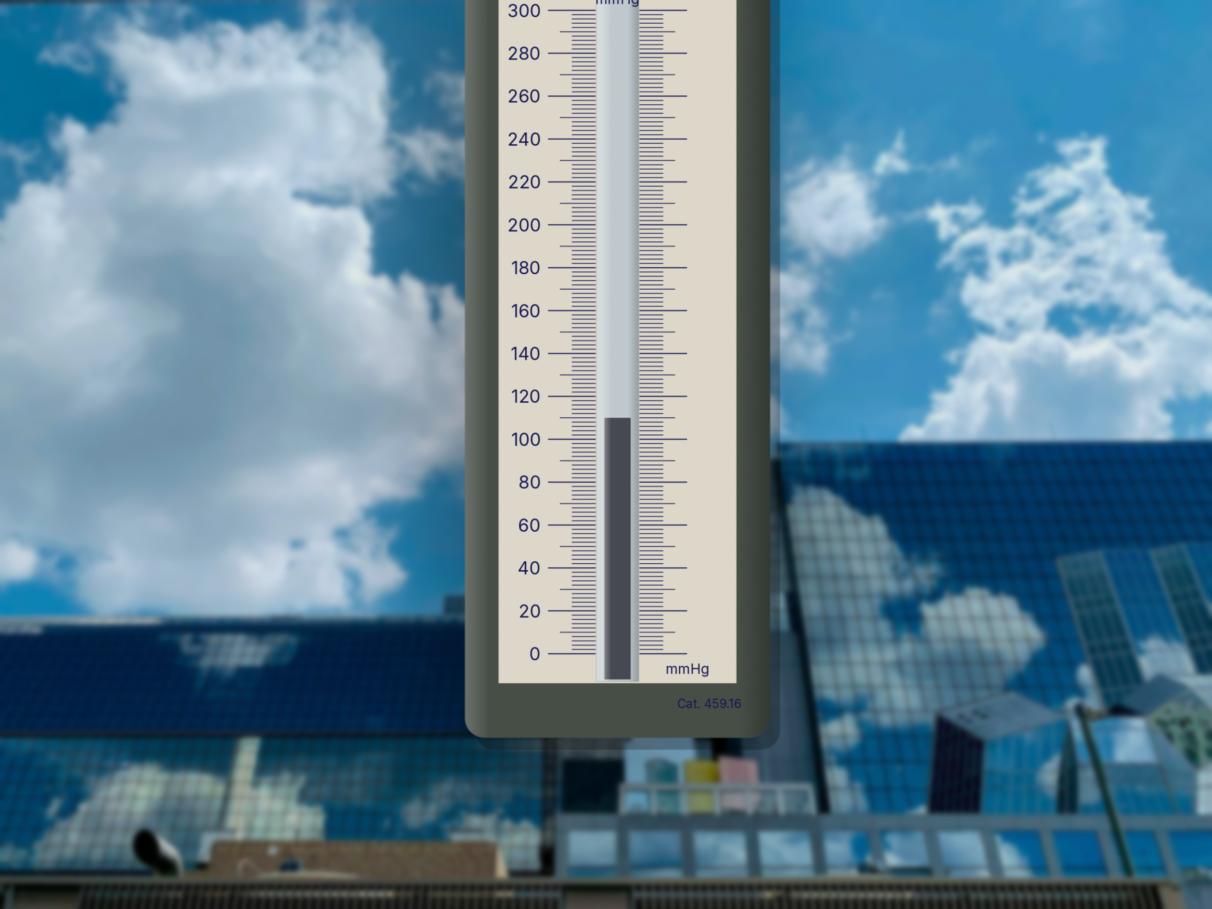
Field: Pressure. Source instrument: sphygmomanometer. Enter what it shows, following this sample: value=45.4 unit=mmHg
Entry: value=110 unit=mmHg
